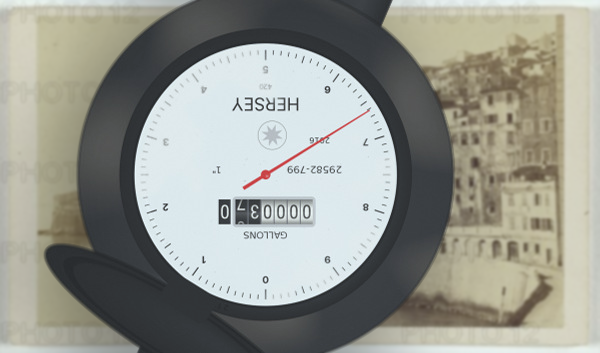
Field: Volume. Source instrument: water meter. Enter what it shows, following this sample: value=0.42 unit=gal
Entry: value=366.6 unit=gal
